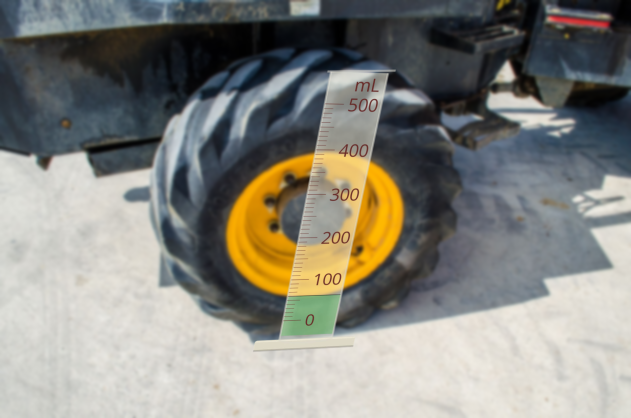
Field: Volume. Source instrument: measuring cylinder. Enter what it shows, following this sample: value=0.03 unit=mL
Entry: value=60 unit=mL
